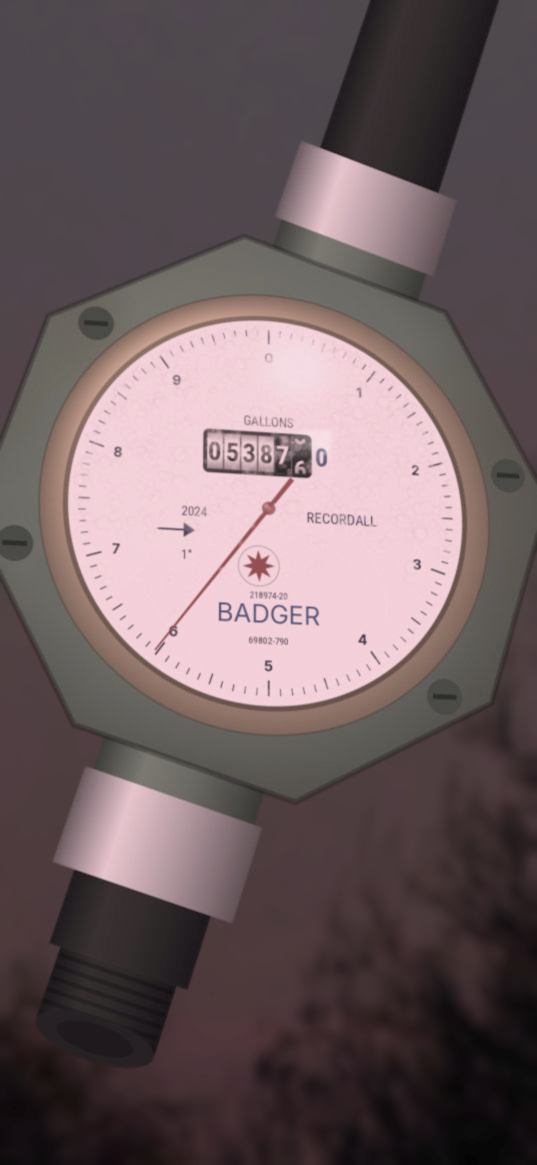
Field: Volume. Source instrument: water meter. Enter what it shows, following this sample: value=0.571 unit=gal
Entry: value=538756.0 unit=gal
